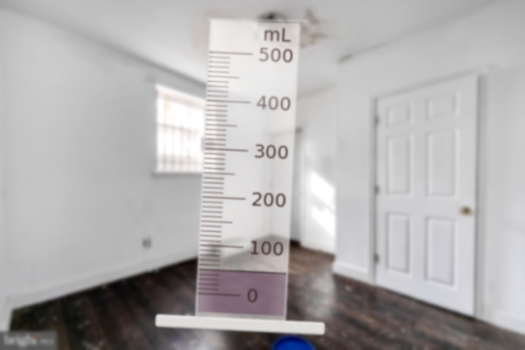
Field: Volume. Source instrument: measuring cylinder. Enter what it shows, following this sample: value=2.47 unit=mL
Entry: value=50 unit=mL
